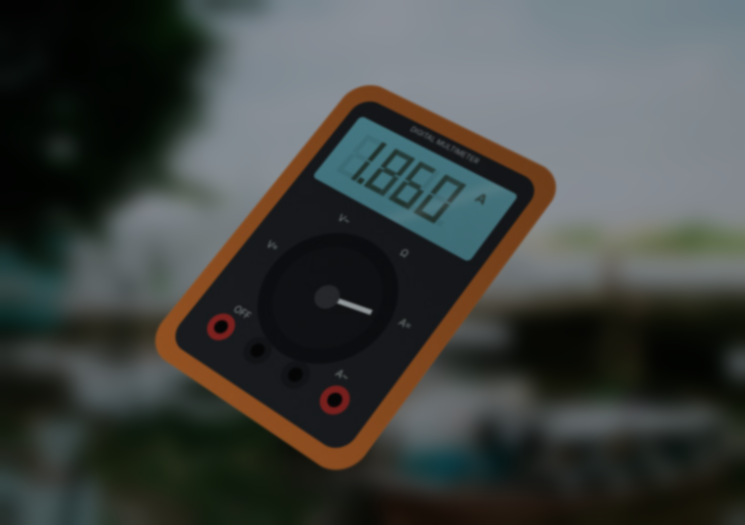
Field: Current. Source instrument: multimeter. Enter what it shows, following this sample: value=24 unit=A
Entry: value=1.860 unit=A
